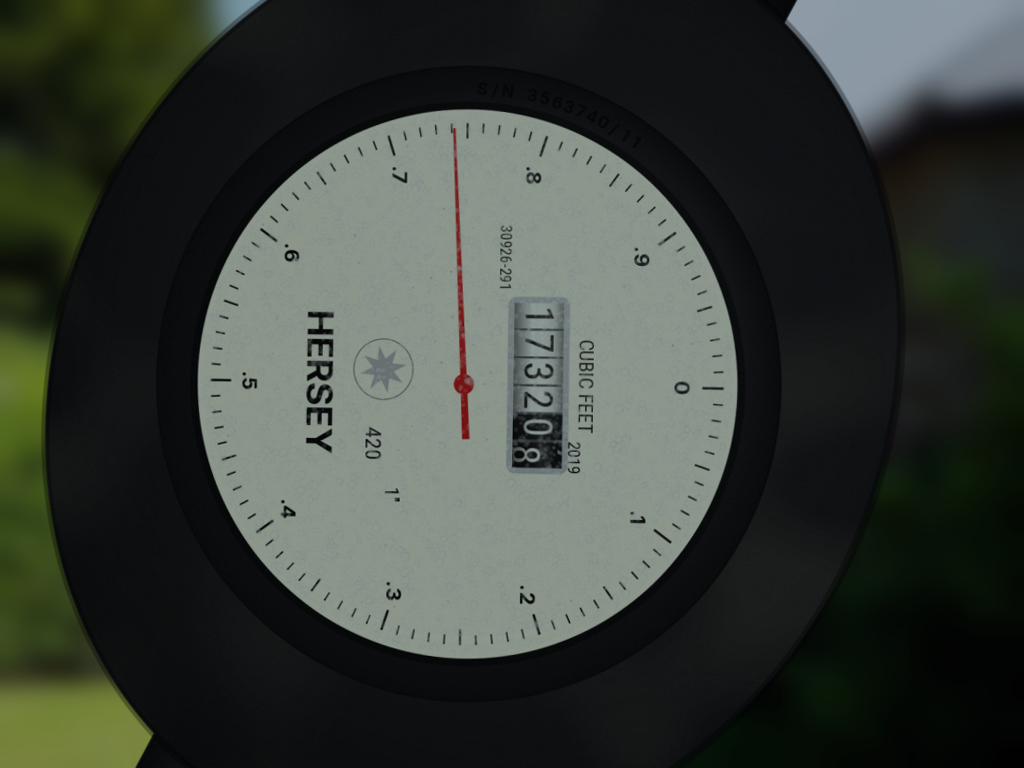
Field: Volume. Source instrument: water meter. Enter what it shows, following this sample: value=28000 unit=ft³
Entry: value=173207.74 unit=ft³
